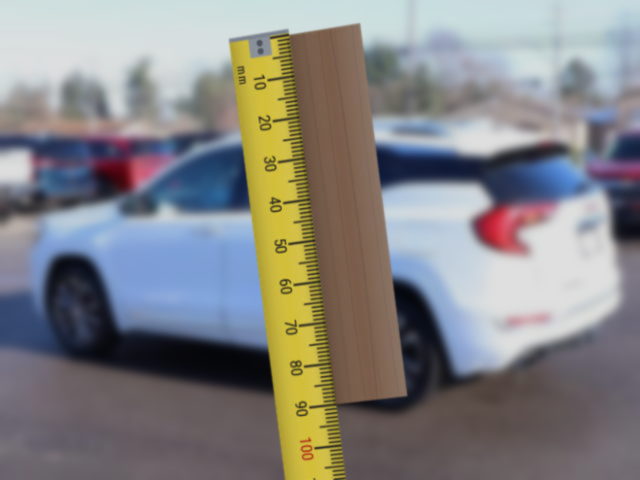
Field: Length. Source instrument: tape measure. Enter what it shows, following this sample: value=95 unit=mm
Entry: value=90 unit=mm
